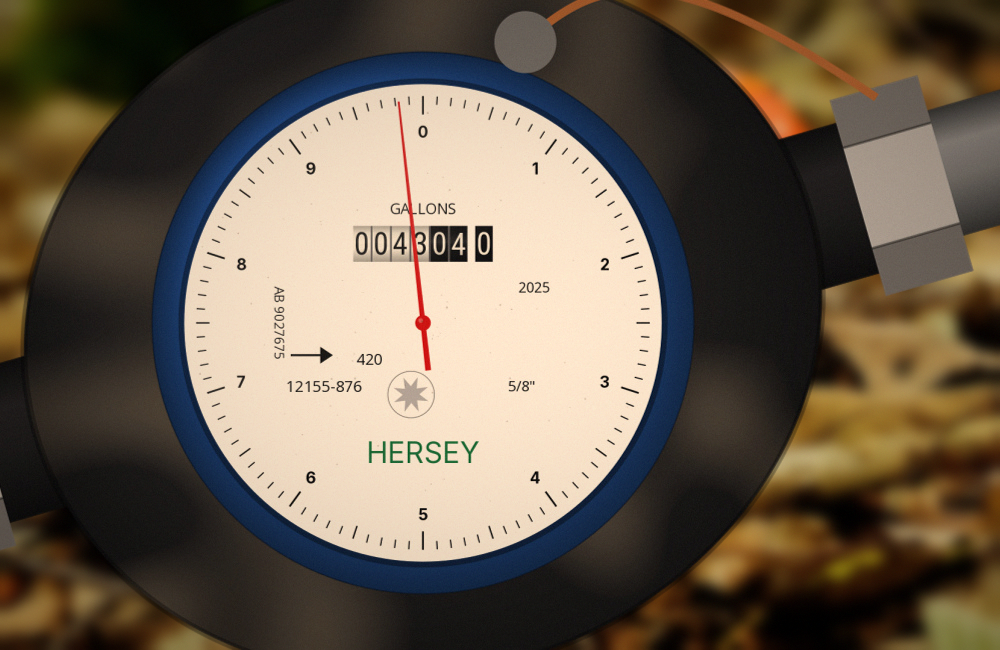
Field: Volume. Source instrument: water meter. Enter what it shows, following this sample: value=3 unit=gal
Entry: value=43039.8 unit=gal
